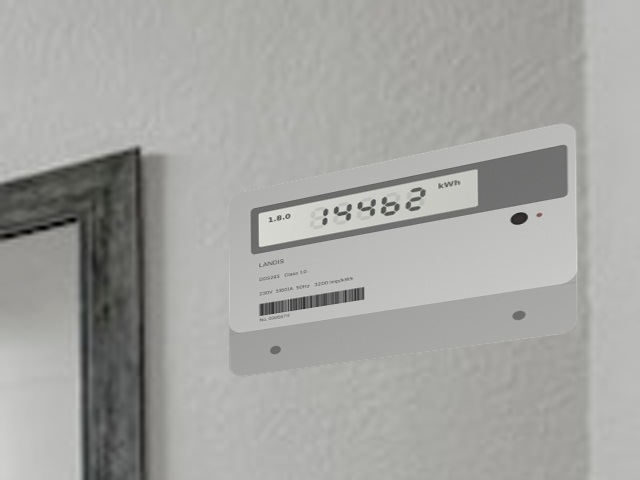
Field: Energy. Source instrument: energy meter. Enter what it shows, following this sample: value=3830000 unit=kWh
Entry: value=14462 unit=kWh
